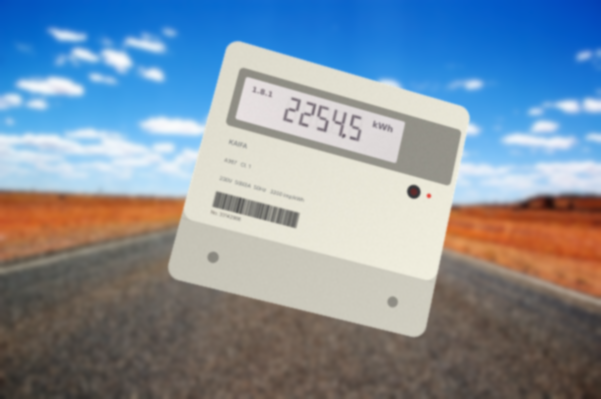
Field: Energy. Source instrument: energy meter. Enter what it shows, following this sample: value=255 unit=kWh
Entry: value=2254.5 unit=kWh
